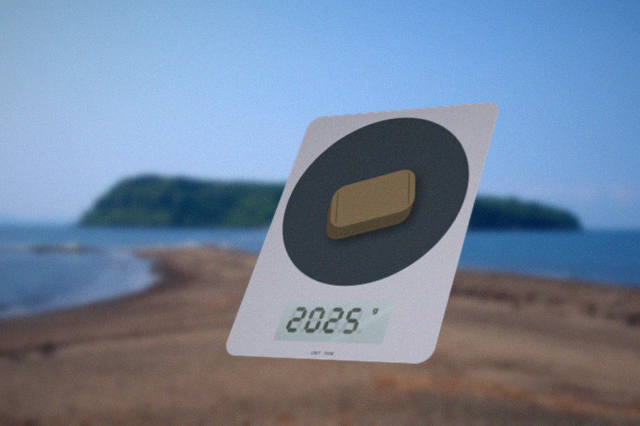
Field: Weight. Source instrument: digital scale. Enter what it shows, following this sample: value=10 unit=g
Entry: value=2025 unit=g
